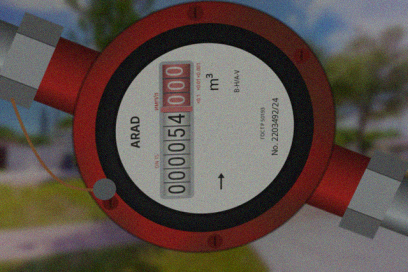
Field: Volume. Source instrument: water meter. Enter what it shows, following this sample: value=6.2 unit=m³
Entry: value=54.000 unit=m³
